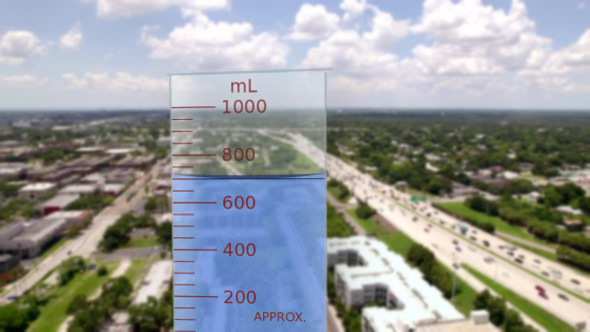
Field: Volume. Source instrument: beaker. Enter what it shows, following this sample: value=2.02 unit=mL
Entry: value=700 unit=mL
